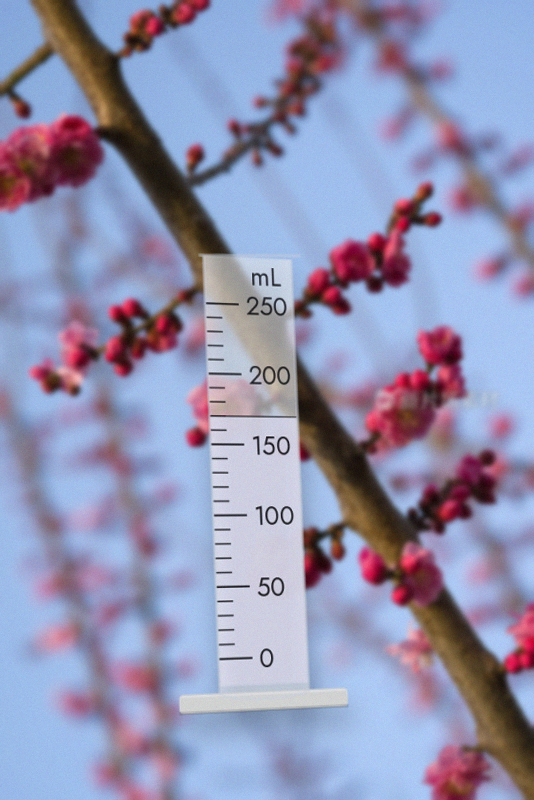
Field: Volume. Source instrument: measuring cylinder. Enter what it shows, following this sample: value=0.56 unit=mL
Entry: value=170 unit=mL
